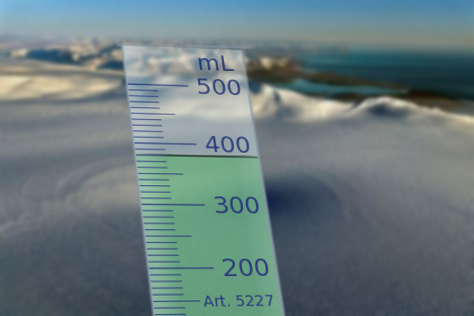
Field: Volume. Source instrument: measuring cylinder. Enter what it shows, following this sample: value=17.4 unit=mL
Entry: value=380 unit=mL
